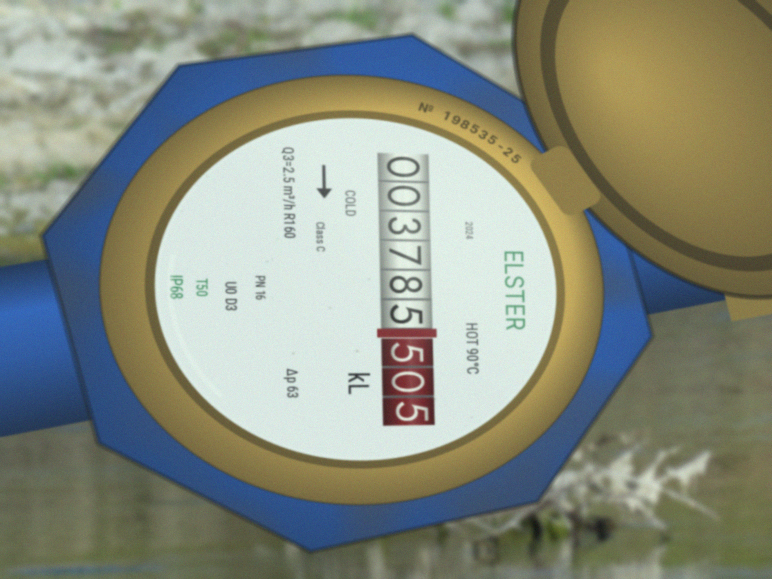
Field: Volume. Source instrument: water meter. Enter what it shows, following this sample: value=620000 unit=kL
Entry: value=3785.505 unit=kL
